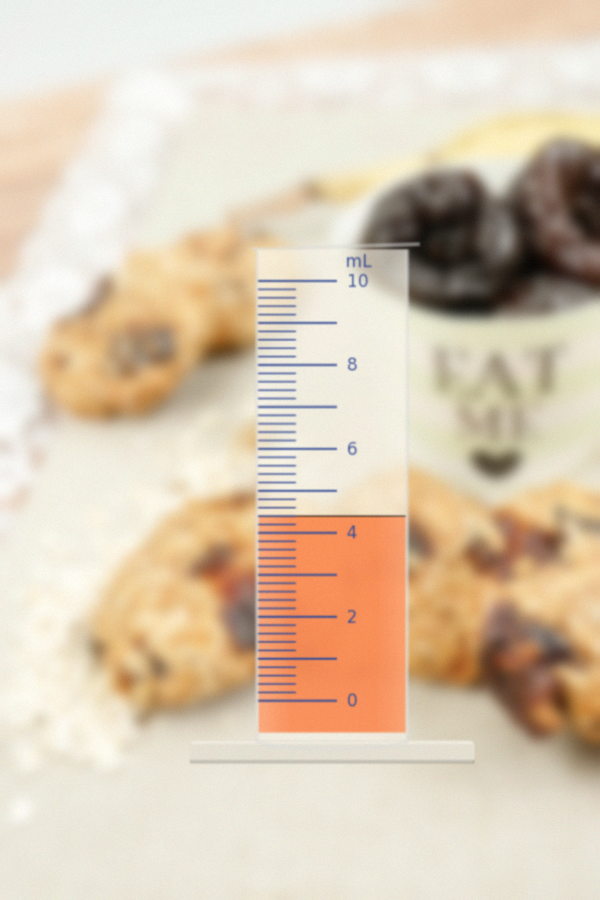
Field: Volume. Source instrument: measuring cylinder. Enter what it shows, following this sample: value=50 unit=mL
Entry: value=4.4 unit=mL
